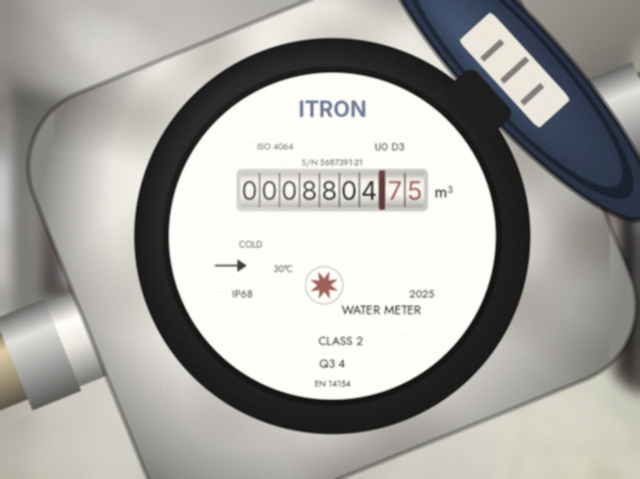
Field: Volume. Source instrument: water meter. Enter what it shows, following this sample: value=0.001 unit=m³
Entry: value=8804.75 unit=m³
